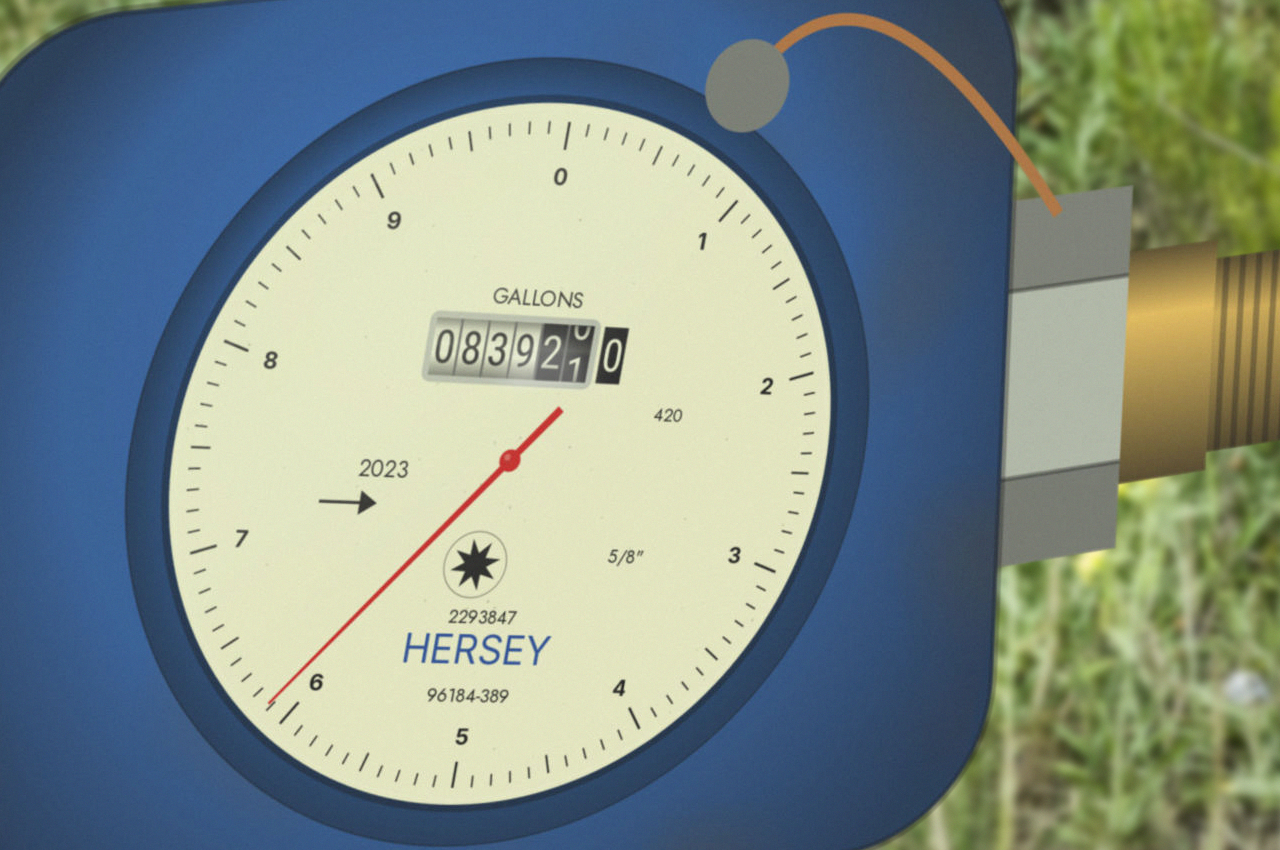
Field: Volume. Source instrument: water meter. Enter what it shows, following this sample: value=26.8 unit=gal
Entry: value=839206.1 unit=gal
